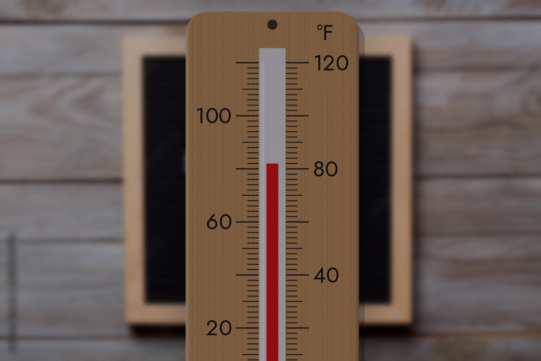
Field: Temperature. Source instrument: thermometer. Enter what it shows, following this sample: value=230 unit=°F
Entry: value=82 unit=°F
